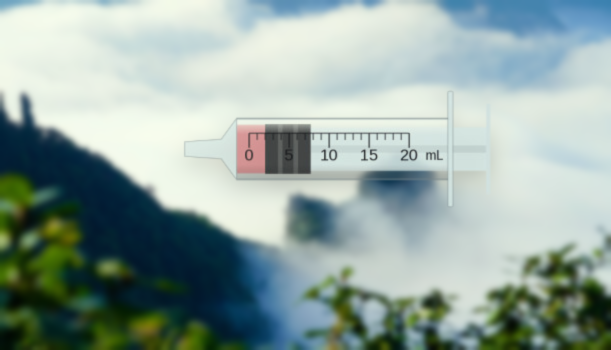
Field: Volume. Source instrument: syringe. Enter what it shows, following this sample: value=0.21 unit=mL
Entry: value=2 unit=mL
